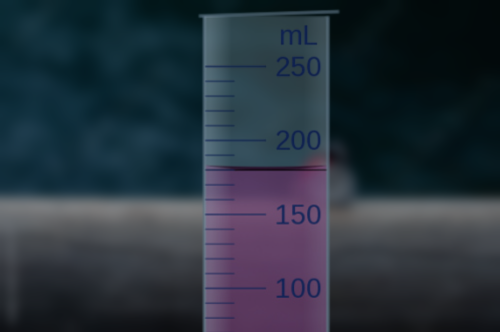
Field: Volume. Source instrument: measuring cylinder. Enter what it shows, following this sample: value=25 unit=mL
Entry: value=180 unit=mL
